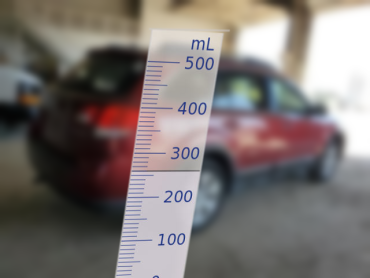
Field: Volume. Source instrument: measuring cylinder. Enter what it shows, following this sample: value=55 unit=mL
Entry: value=260 unit=mL
